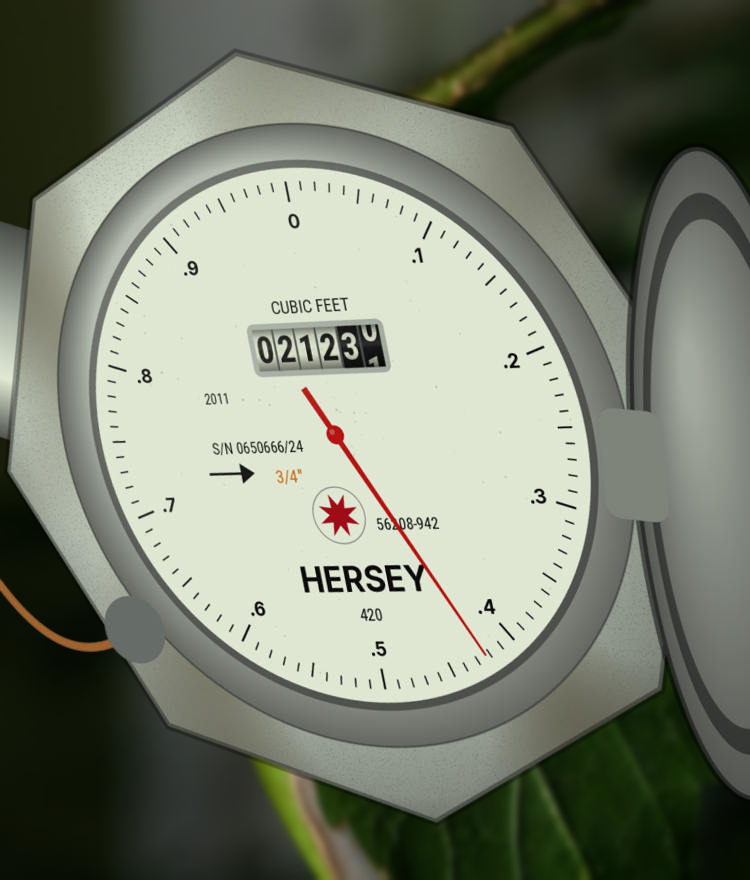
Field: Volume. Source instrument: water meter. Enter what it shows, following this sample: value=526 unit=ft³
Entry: value=21230.42 unit=ft³
